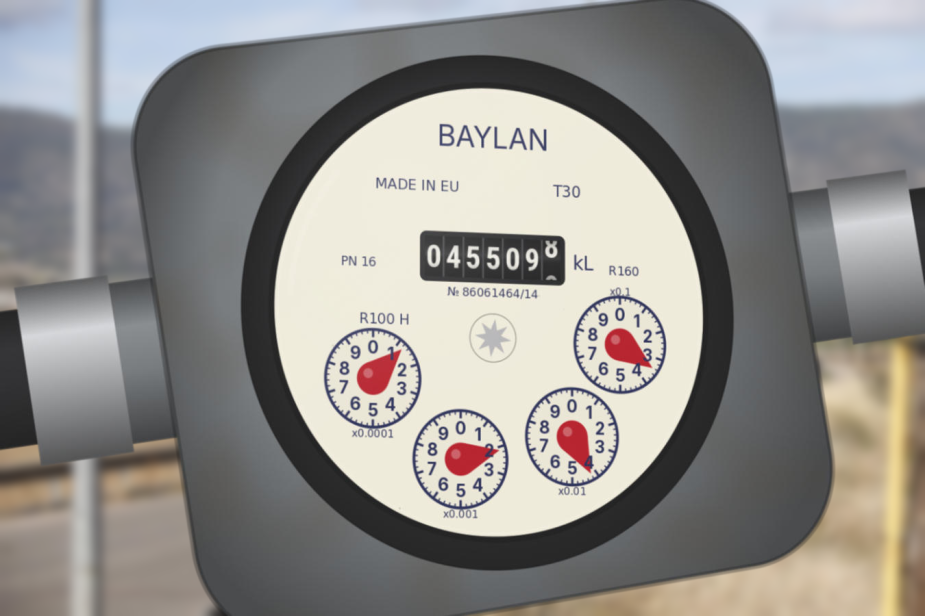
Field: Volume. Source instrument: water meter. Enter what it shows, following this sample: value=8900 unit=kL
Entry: value=455098.3421 unit=kL
